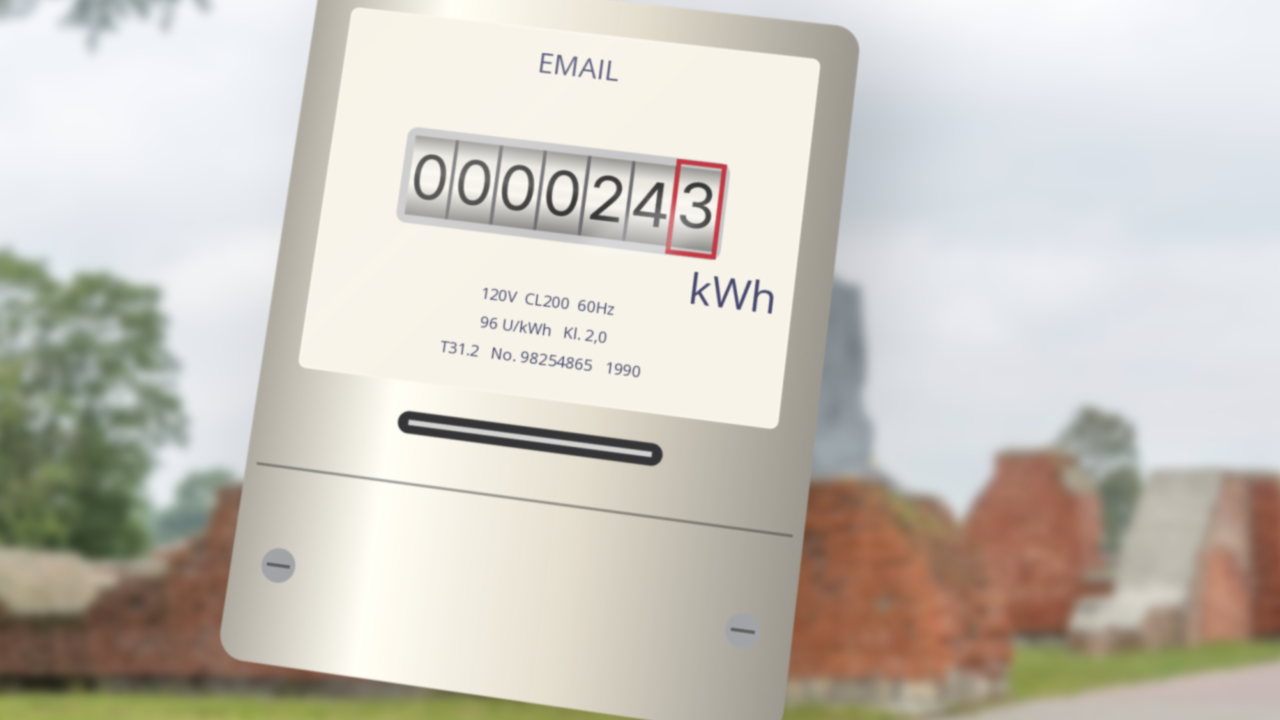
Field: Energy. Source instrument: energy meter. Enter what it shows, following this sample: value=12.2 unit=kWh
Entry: value=24.3 unit=kWh
